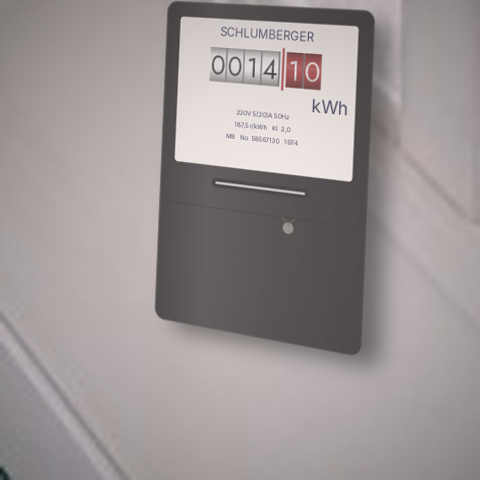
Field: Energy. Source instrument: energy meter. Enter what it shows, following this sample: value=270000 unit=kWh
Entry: value=14.10 unit=kWh
